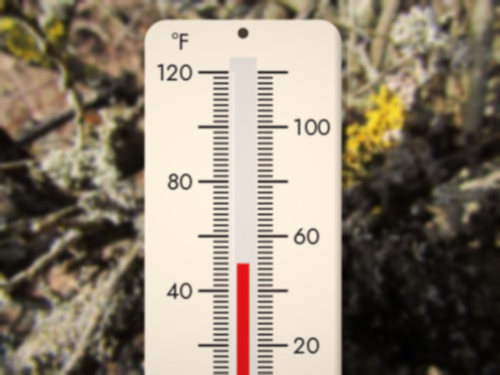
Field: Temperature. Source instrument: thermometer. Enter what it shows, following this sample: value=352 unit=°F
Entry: value=50 unit=°F
